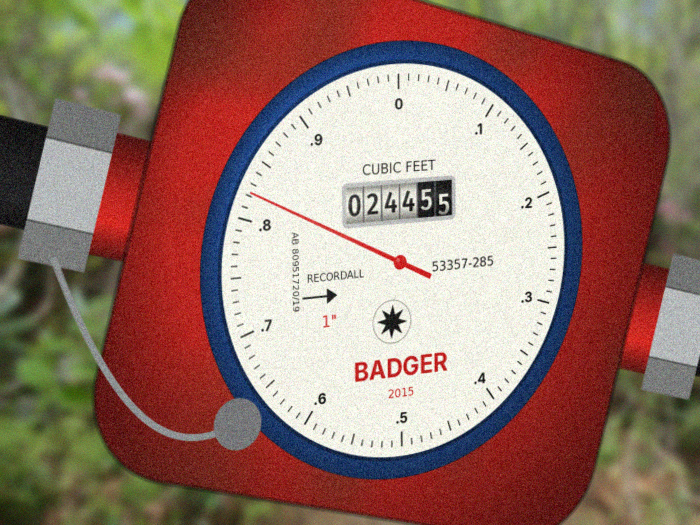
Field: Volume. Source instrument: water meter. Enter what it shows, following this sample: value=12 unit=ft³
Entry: value=24454.82 unit=ft³
